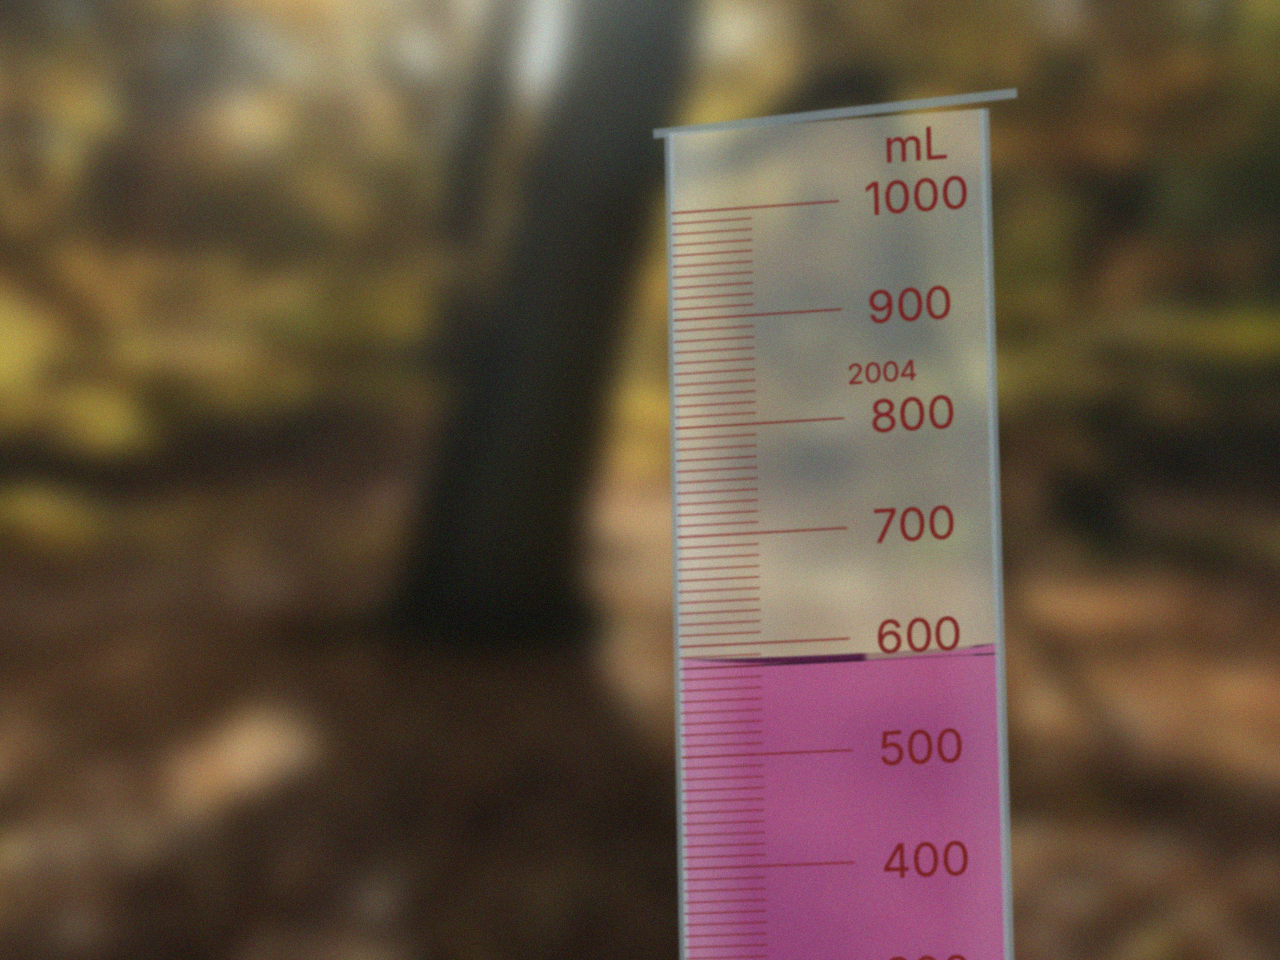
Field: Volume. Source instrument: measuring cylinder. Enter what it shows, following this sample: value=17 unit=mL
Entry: value=580 unit=mL
